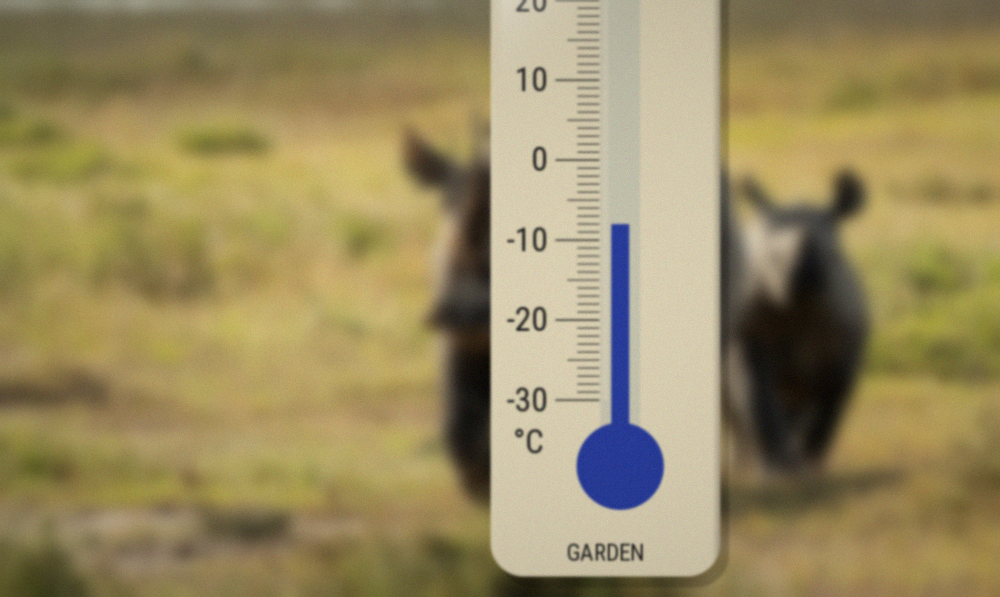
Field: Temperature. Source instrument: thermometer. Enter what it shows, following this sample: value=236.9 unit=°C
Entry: value=-8 unit=°C
